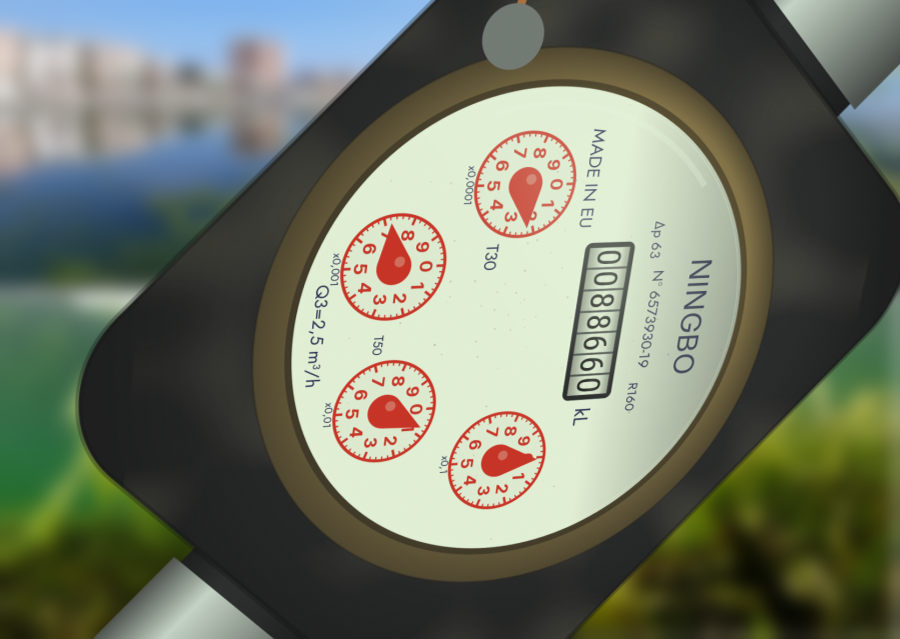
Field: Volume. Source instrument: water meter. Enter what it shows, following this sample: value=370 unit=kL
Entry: value=88660.0072 unit=kL
